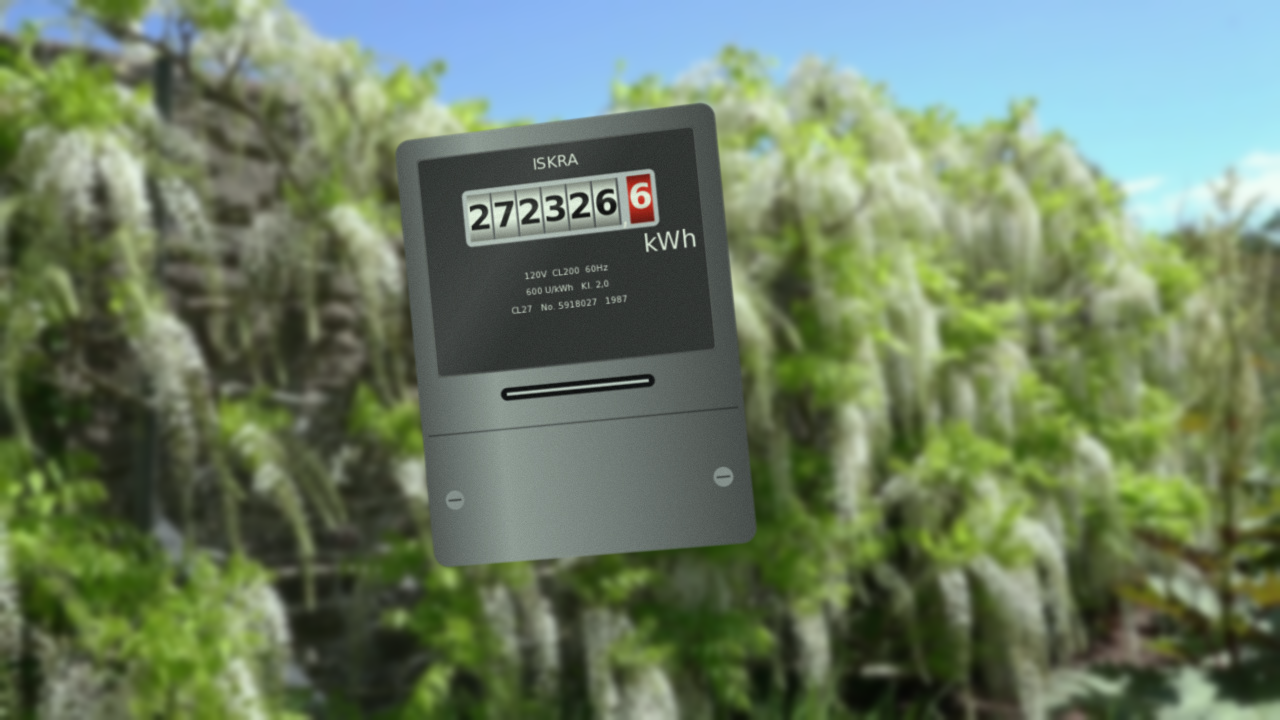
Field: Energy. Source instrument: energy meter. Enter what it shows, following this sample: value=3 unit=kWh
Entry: value=272326.6 unit=kWh
